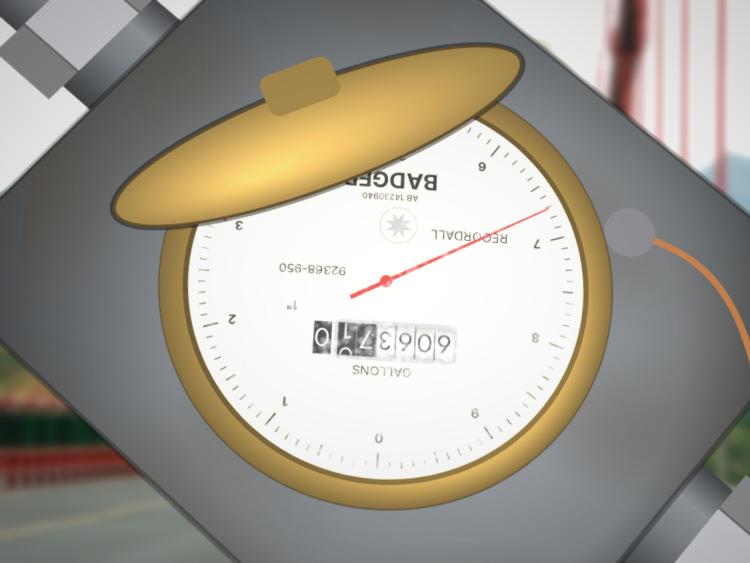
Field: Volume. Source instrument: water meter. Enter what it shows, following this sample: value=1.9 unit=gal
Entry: value=6063706.7 unit=gal
